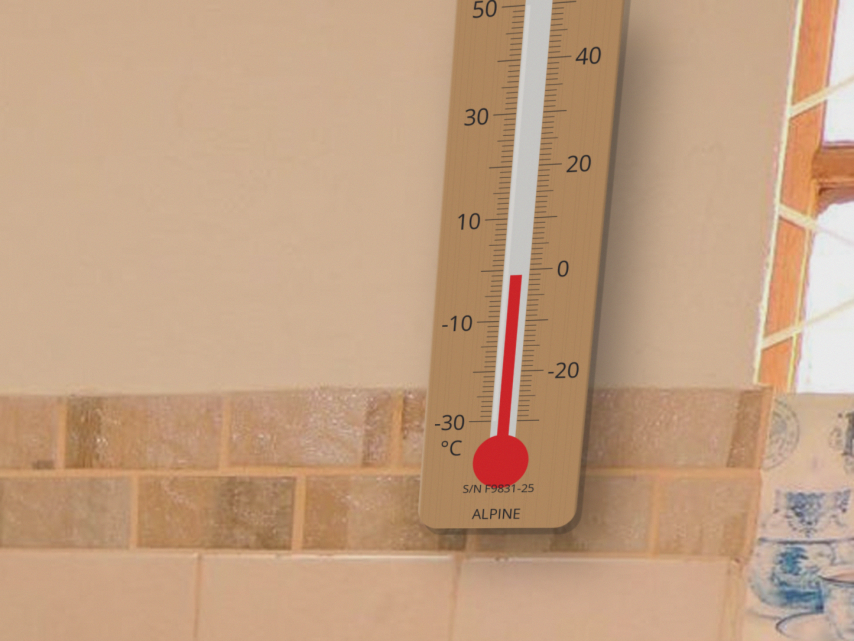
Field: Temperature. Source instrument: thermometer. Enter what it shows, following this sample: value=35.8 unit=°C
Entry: value=-1 unit=°C
